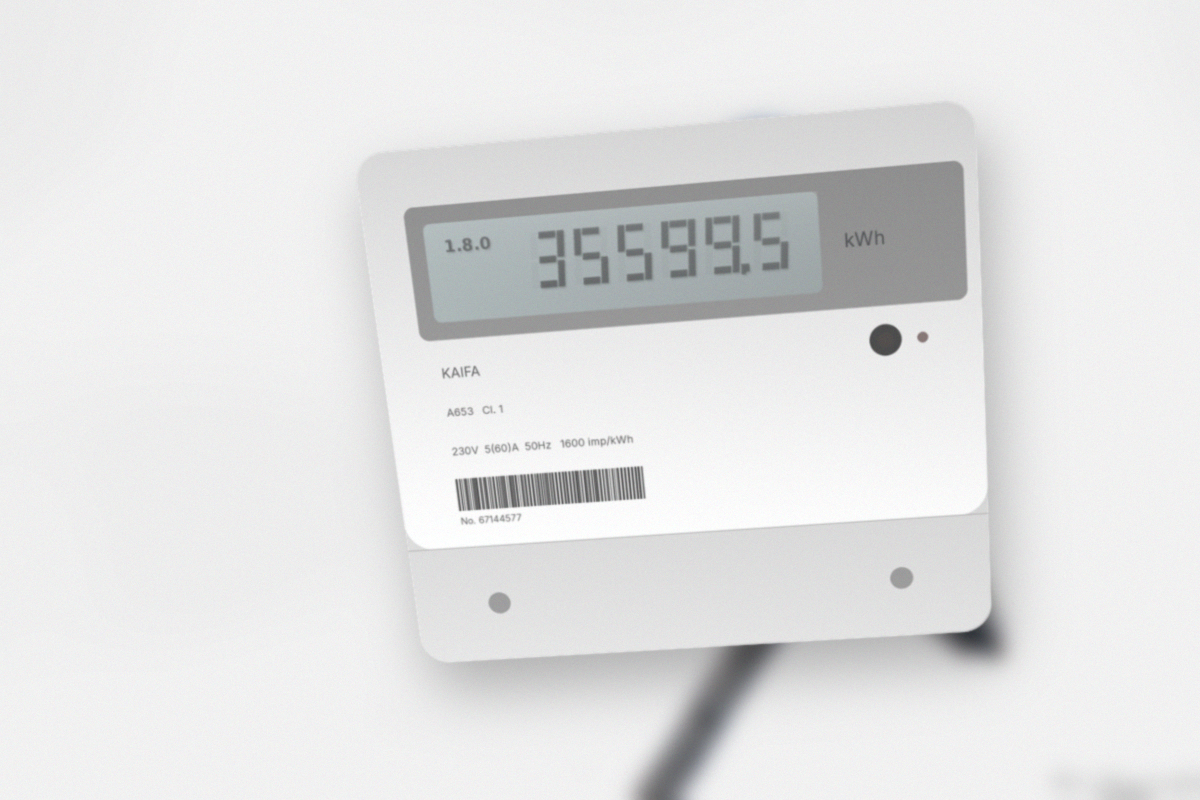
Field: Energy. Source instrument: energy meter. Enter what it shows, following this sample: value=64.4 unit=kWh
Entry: value=35599.5 unit=kWh
